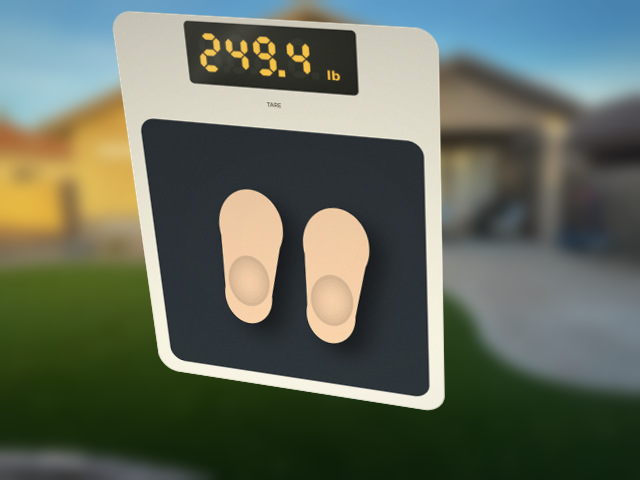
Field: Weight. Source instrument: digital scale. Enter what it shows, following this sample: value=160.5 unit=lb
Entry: value=249.4 unit=lb
